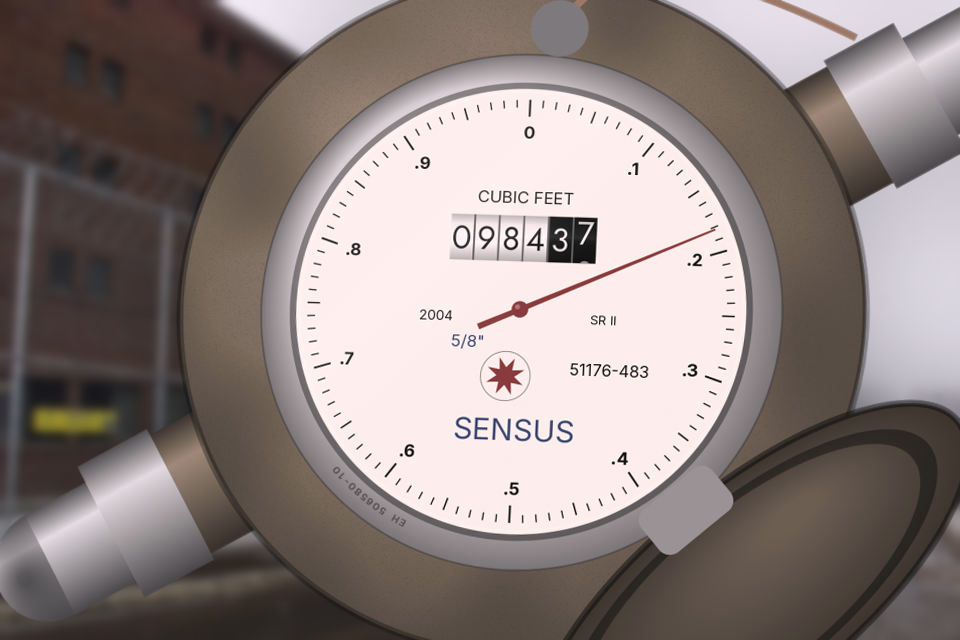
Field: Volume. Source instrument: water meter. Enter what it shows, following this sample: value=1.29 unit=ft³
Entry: value=98437.18 unit=ft³
